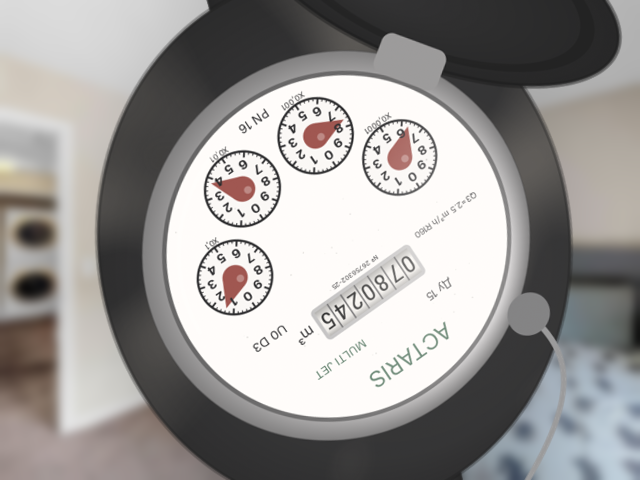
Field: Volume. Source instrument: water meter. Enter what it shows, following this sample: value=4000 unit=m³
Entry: value=780245.1376 unit=m³
